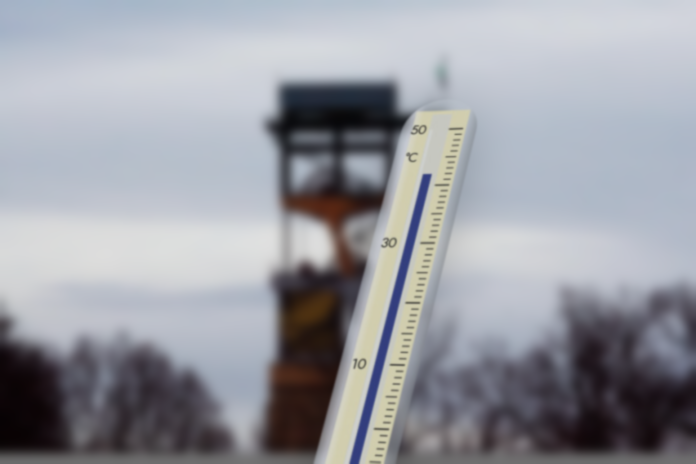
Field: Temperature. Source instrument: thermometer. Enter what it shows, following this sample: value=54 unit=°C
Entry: value=42 unit=°C
